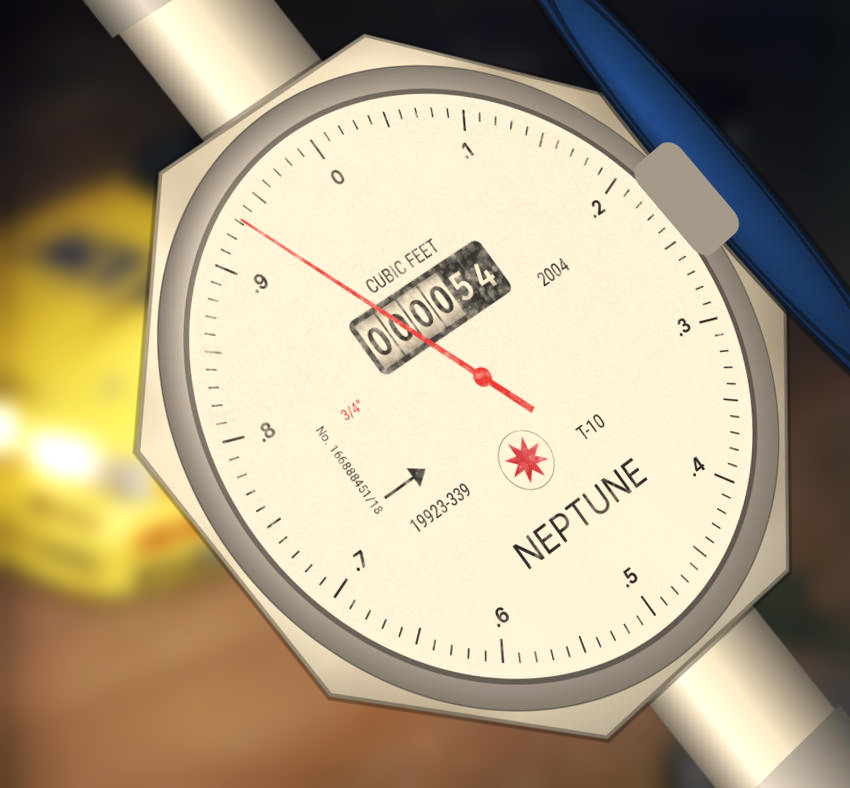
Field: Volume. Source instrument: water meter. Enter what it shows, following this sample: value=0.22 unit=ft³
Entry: value=53.93 unit=ft³
